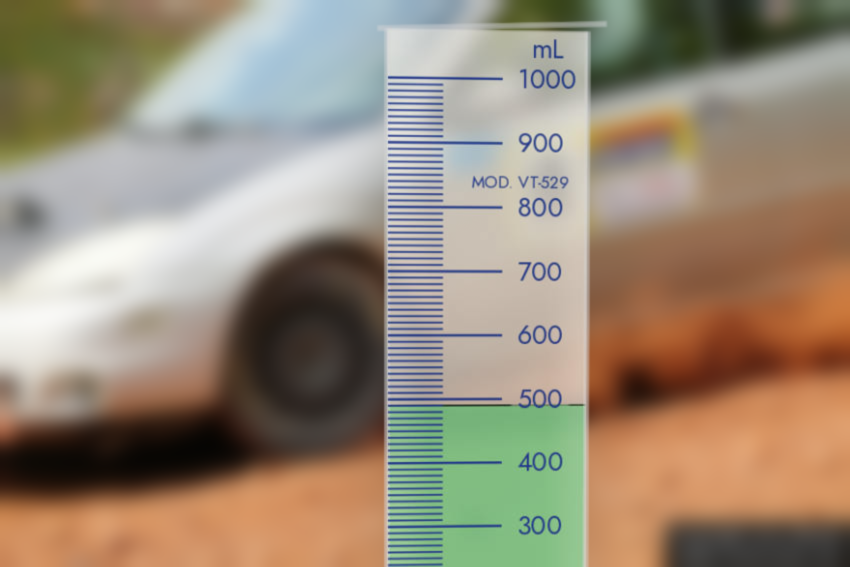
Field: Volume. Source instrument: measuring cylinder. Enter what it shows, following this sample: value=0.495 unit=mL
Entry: value=490 unit=mL
